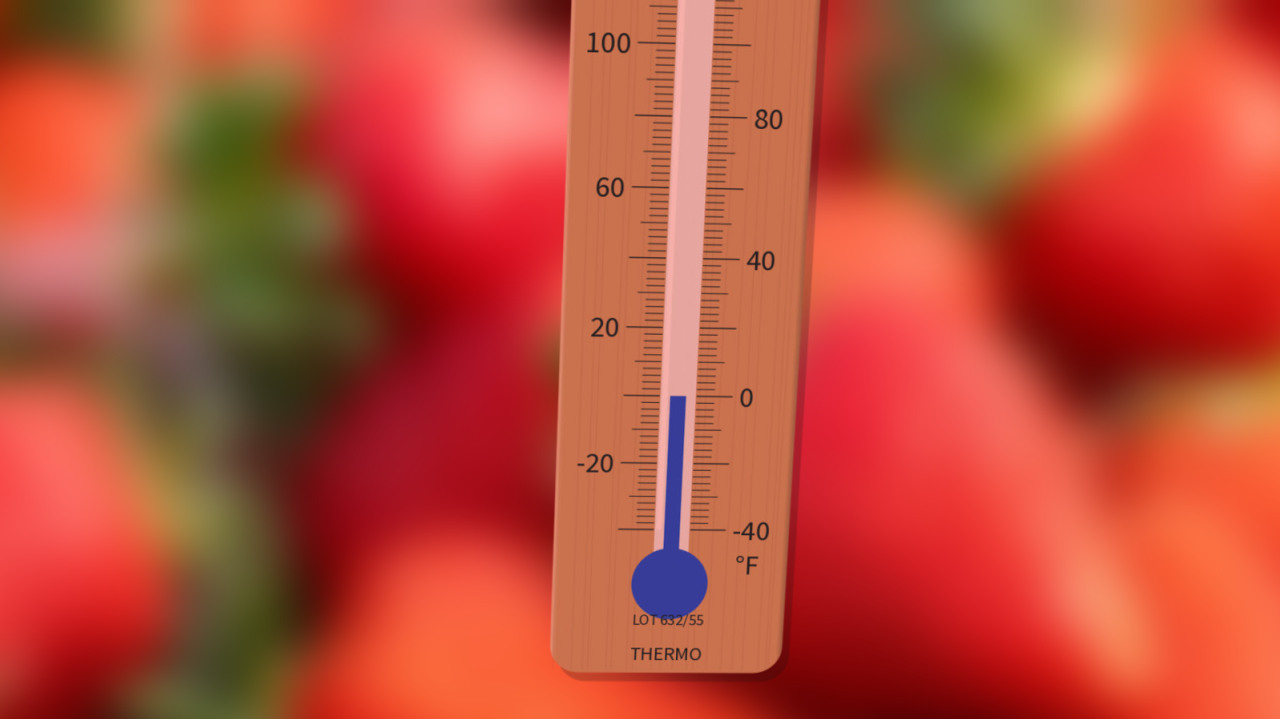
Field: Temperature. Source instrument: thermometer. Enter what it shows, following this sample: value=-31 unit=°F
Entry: value=0 unit=°F
